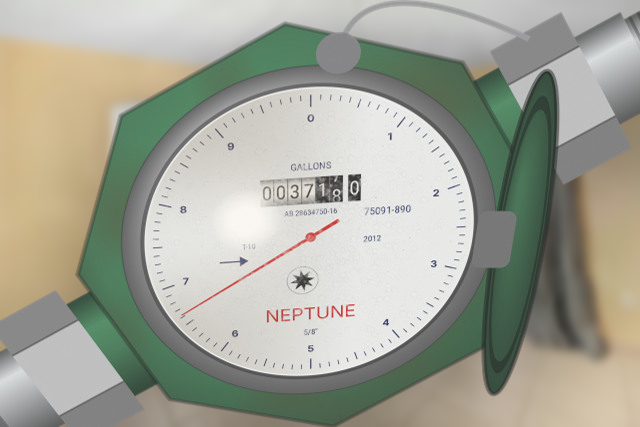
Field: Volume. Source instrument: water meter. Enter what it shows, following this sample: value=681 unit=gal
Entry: value=37176.6 unit=gal
